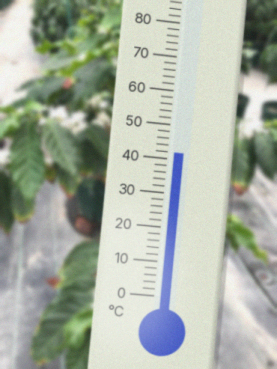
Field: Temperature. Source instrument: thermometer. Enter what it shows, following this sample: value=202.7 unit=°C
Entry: value=42 unit=°C
